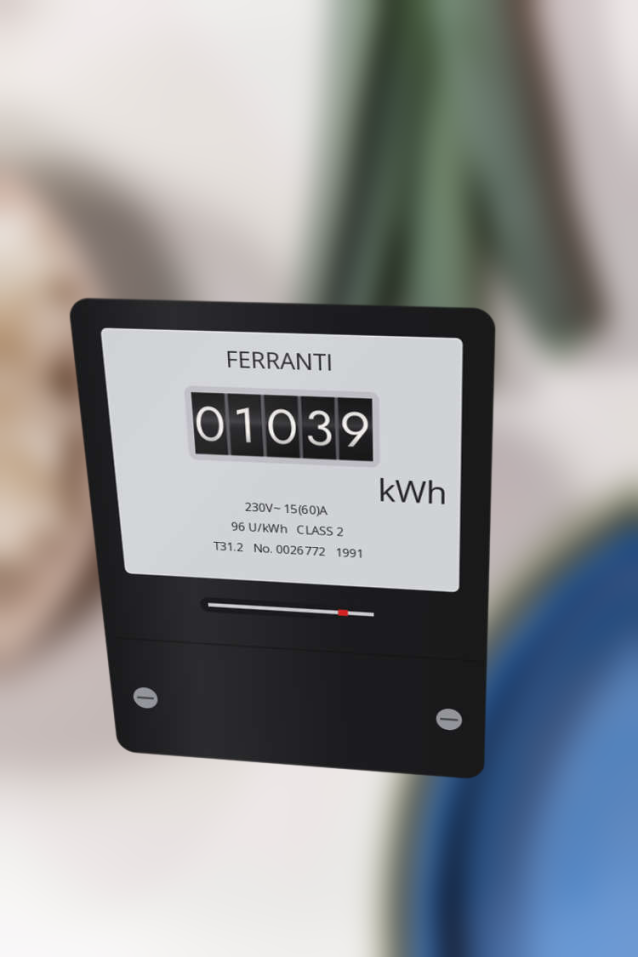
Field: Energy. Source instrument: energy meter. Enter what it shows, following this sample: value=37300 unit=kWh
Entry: value=1039 unit=kWh
